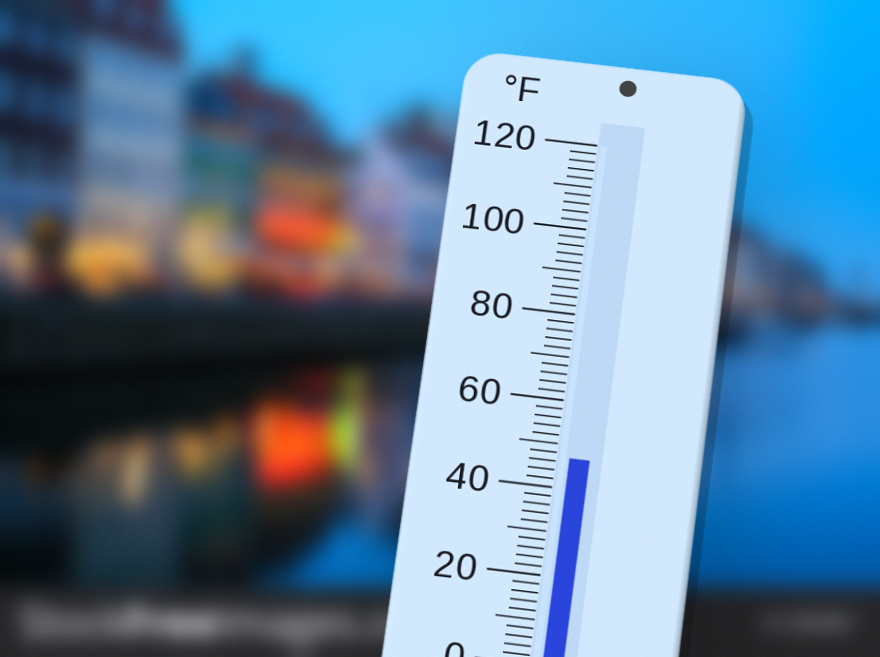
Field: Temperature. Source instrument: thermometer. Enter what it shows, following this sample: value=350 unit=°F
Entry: value=47 unit=°F
